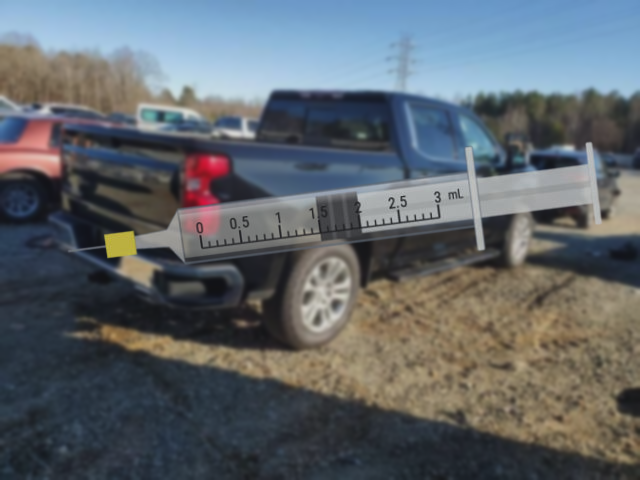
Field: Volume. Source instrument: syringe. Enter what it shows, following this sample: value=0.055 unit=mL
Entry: value=1.5 unit=mL
